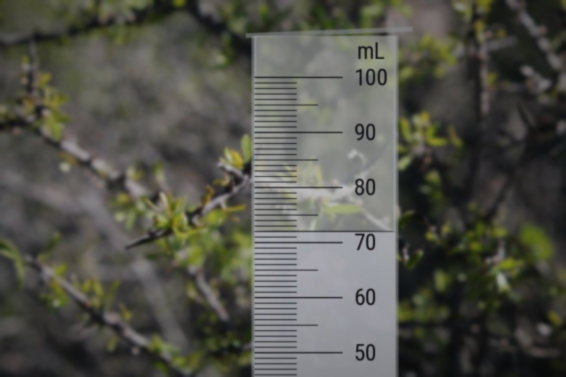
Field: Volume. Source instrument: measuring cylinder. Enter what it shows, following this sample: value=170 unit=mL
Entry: value=72 unit=mL
